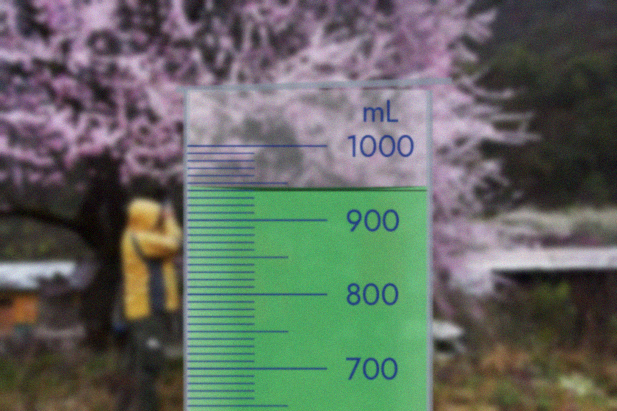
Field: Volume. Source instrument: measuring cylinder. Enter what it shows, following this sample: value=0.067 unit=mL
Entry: value=940 unit=mL
